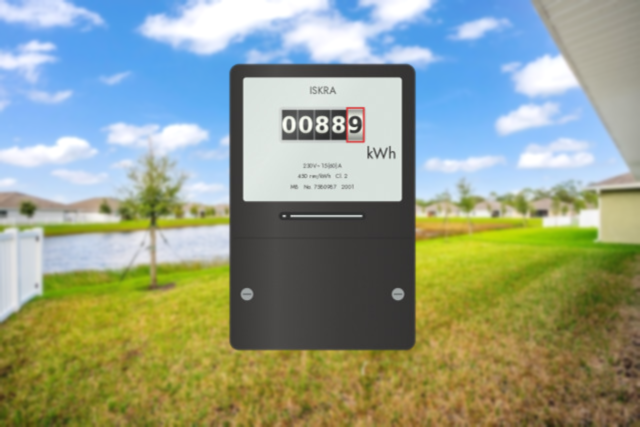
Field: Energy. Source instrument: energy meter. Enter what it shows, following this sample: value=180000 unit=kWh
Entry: value=88.9 unit=kWh
